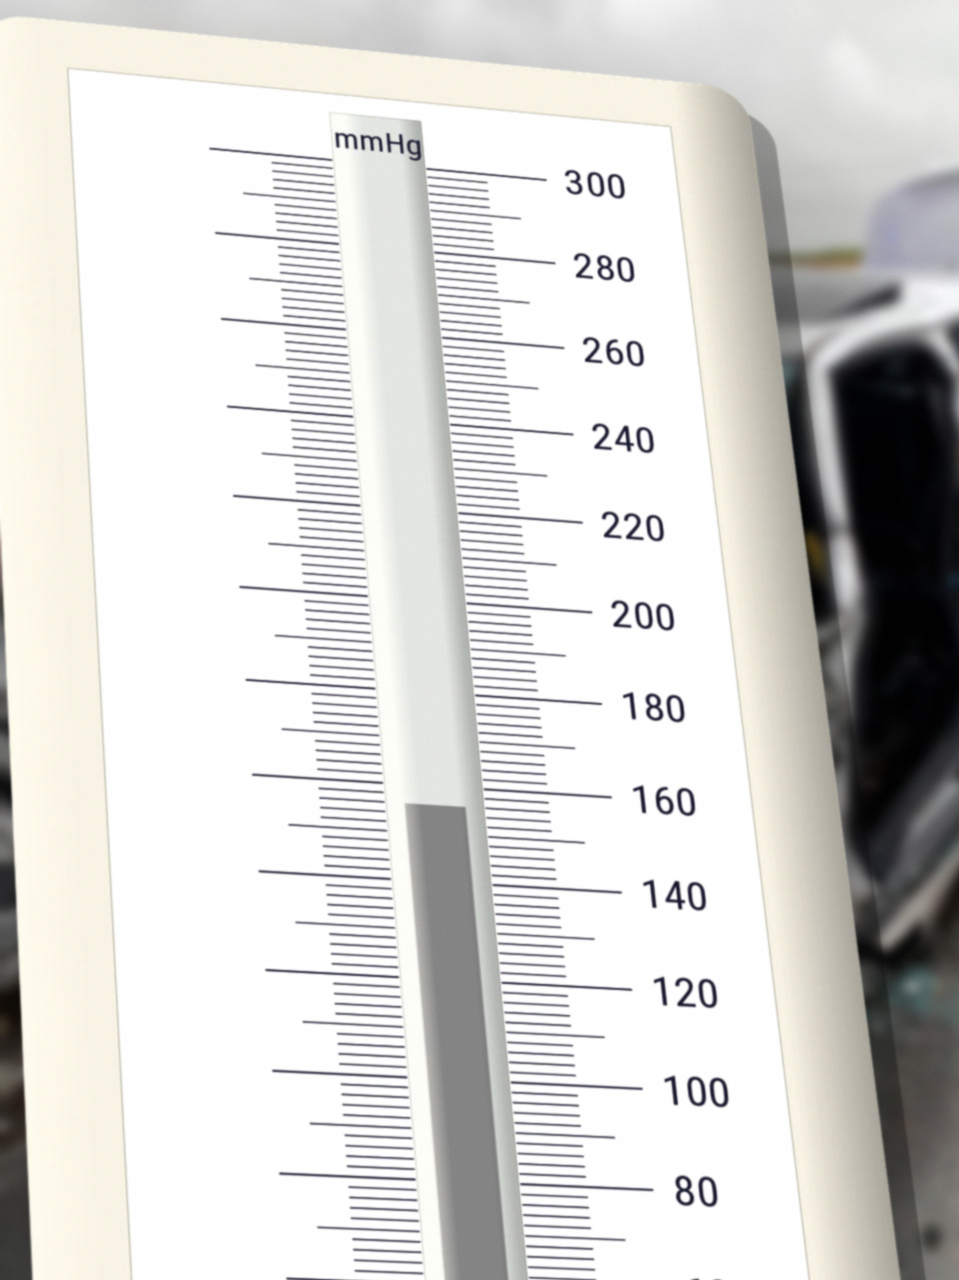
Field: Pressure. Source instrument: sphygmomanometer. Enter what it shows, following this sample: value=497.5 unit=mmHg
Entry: value=156 unit=mmHg
